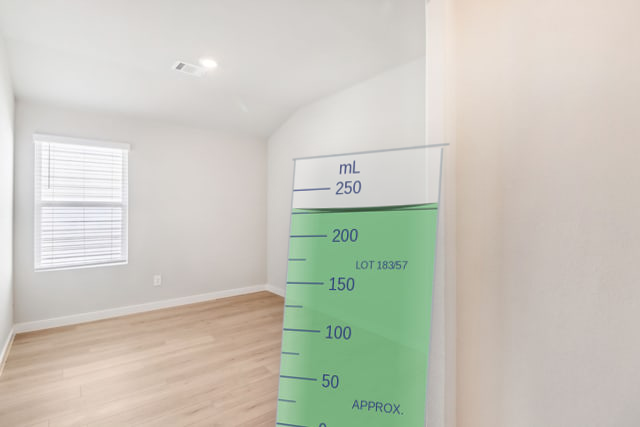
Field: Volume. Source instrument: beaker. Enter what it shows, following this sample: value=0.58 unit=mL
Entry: value=225 unit=mL
